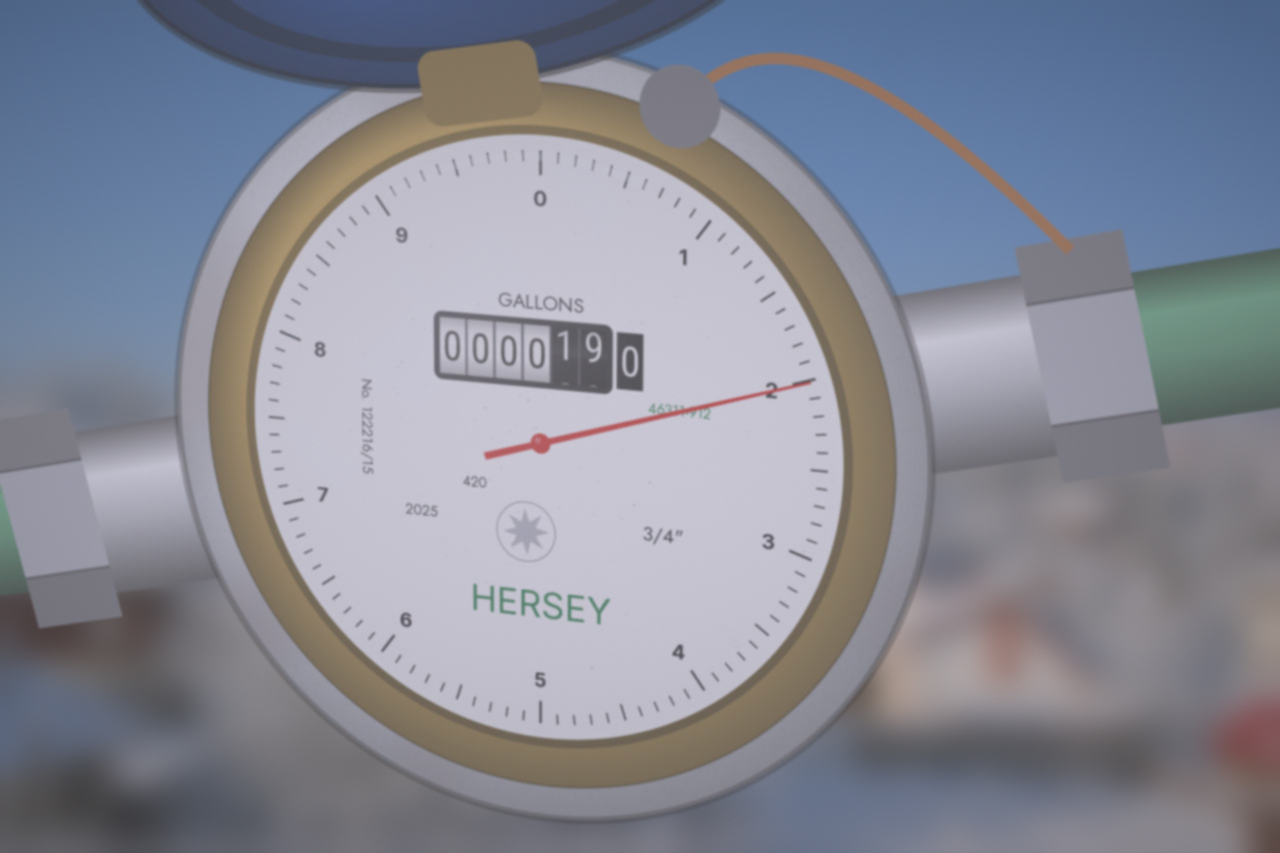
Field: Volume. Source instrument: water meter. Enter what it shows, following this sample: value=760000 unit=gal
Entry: value=192.0 unit=gal
